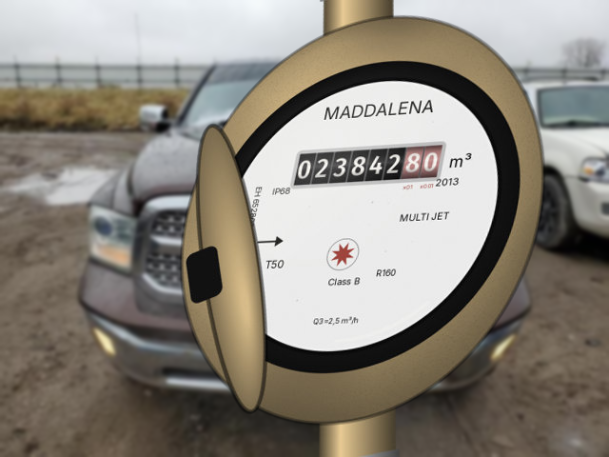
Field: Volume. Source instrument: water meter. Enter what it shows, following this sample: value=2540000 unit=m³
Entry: value=23842.80 unit=m³
